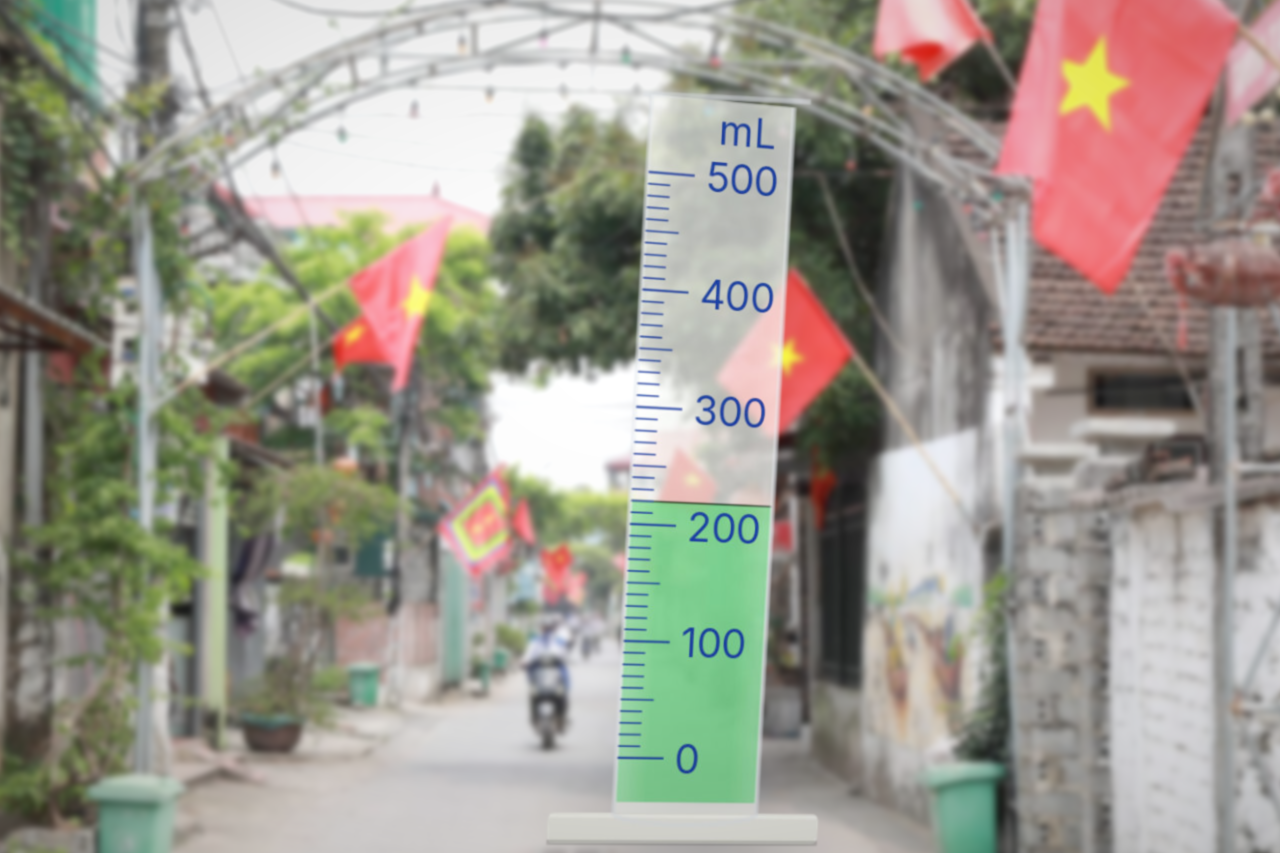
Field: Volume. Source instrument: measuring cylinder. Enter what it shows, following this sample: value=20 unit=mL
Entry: value=220 unit=mL
